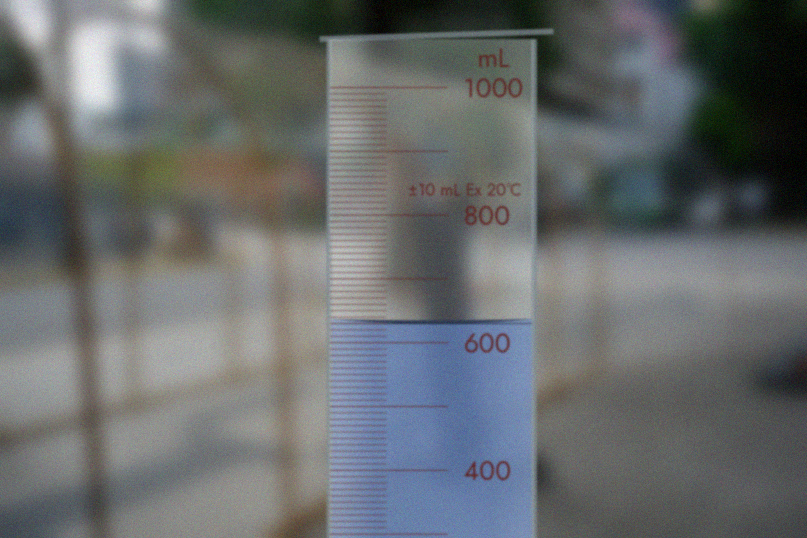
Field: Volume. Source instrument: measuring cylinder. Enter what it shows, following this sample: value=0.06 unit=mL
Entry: value=630 unit=mL
